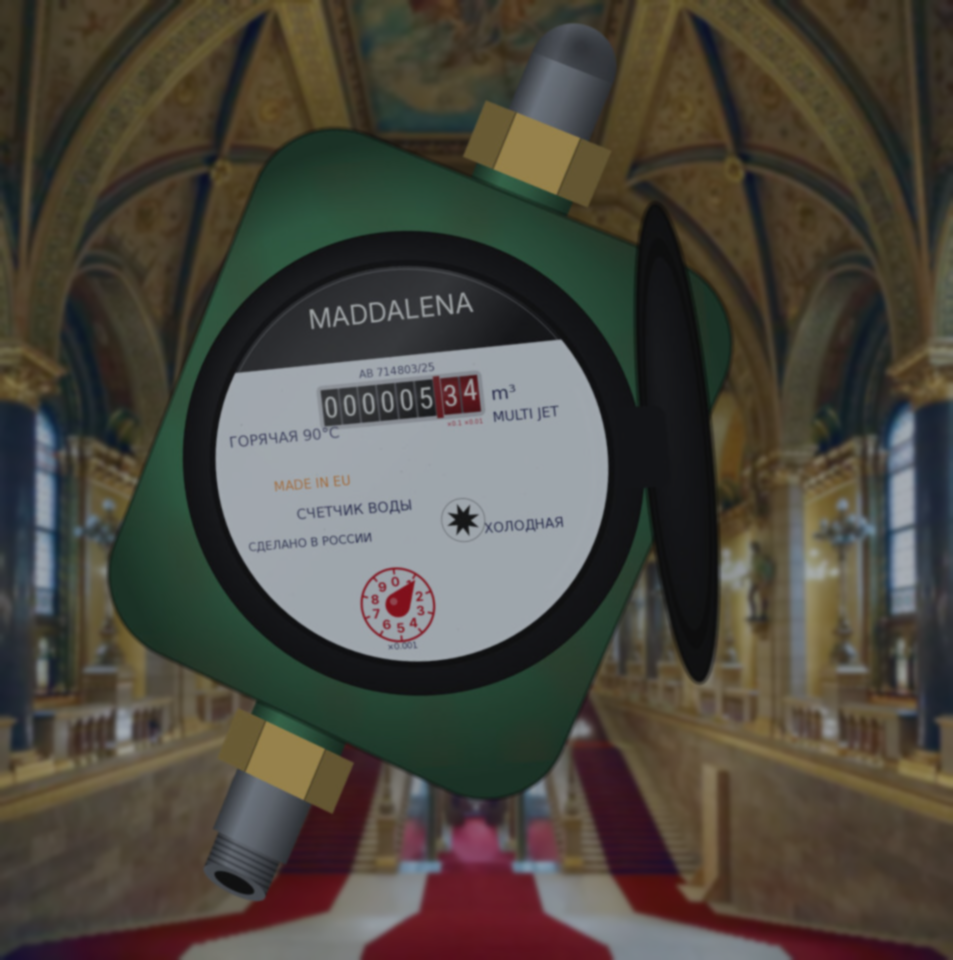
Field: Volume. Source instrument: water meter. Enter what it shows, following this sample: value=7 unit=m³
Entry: value=5.341 unit=m³
